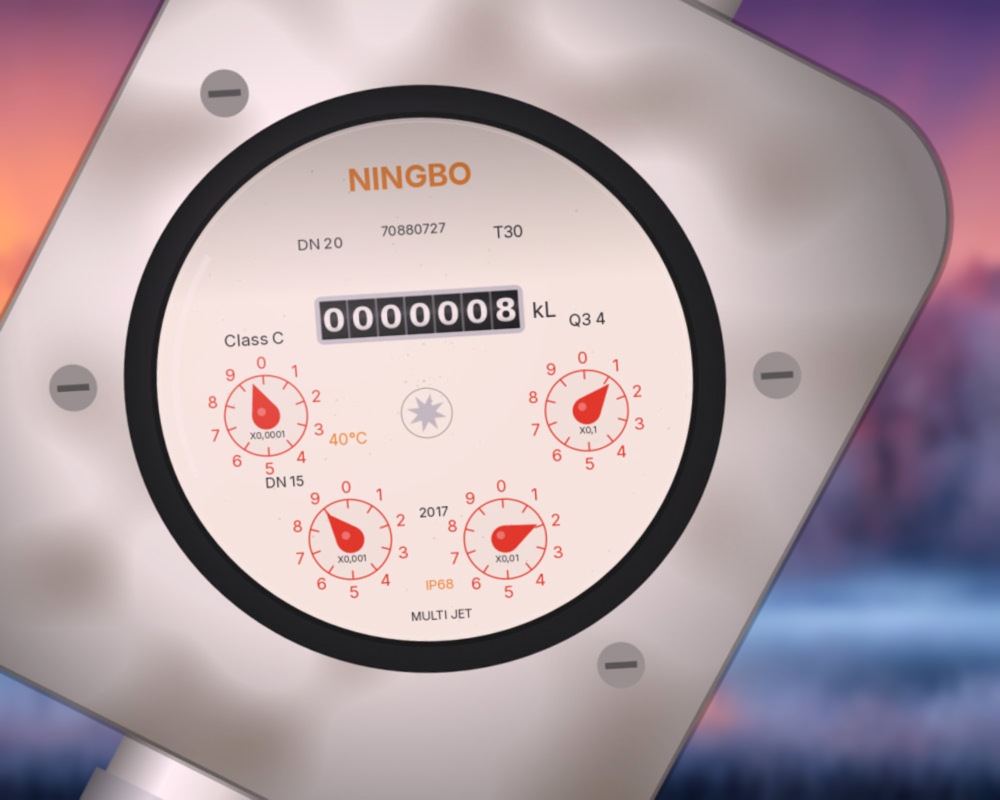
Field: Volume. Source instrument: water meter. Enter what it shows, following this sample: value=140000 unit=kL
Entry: value=8.1189 unit=kL
